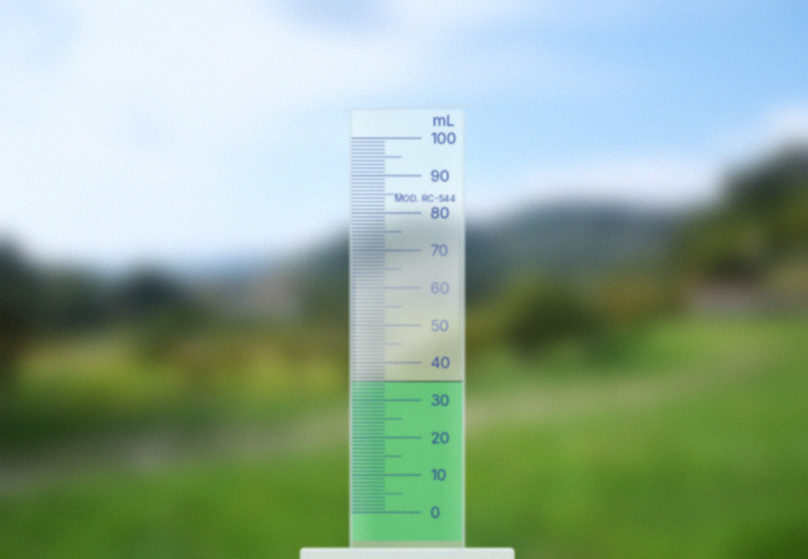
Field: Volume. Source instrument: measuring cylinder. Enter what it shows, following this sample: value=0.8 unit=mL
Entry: value=35 unit=mL
